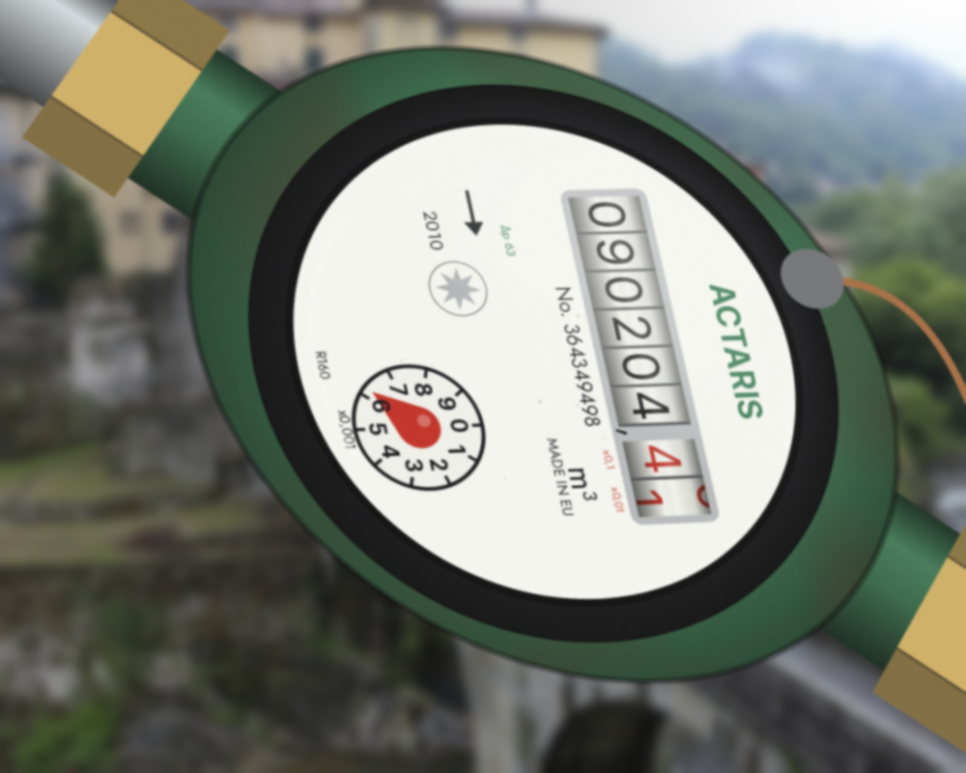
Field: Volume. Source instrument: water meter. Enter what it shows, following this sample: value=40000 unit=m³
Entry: value=90204.406 unit=m³
